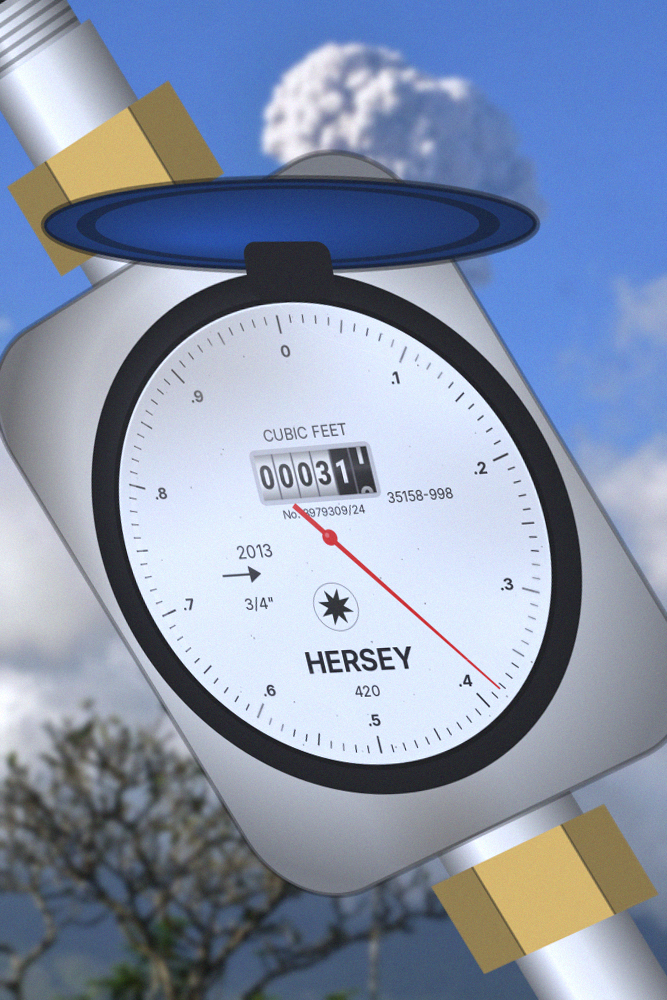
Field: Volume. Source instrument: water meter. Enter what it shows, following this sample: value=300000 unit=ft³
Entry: value=311.38 unit=ft³
